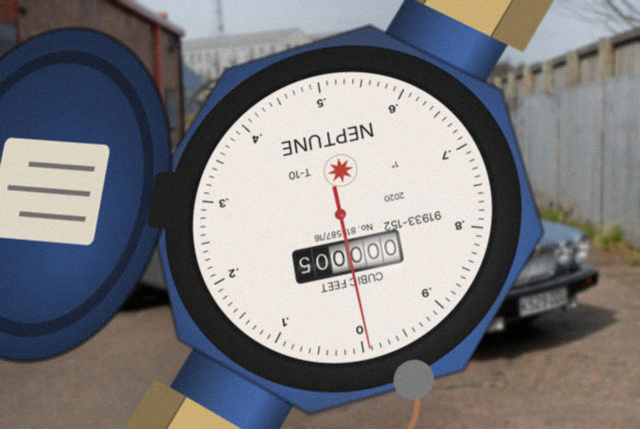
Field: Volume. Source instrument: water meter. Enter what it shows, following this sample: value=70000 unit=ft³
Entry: value=4.99 unit=ft³
